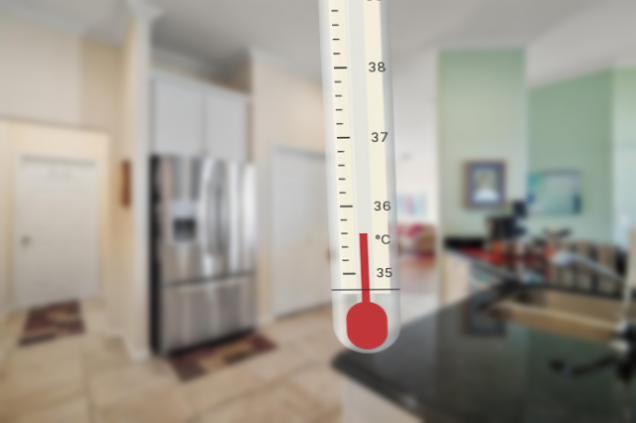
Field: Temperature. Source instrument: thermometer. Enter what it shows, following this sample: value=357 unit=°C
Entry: value=35.6 unit=°C
